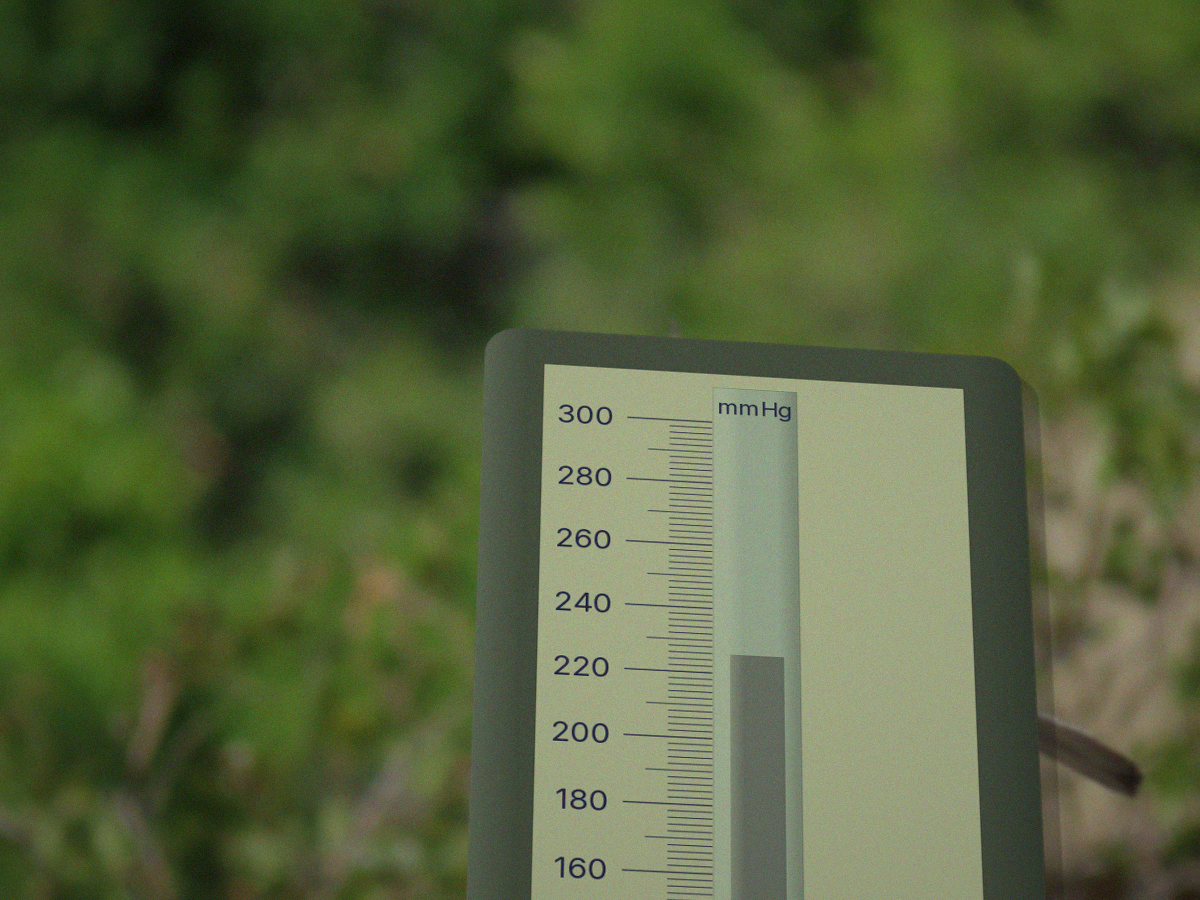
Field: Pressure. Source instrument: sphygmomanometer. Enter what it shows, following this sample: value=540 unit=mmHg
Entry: value=226 unit=mmHg
